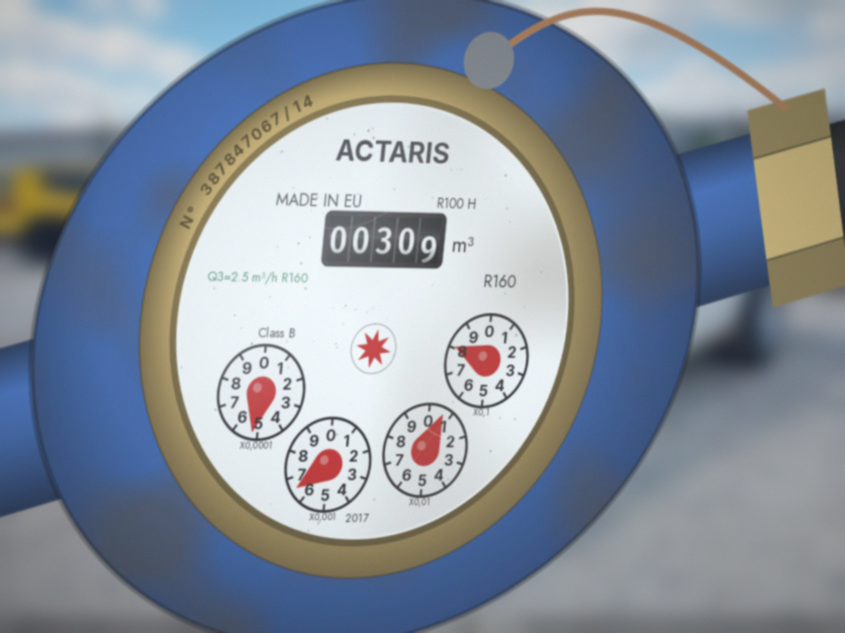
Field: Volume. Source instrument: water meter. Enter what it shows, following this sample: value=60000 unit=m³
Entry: value=308.8065 unit=m³
